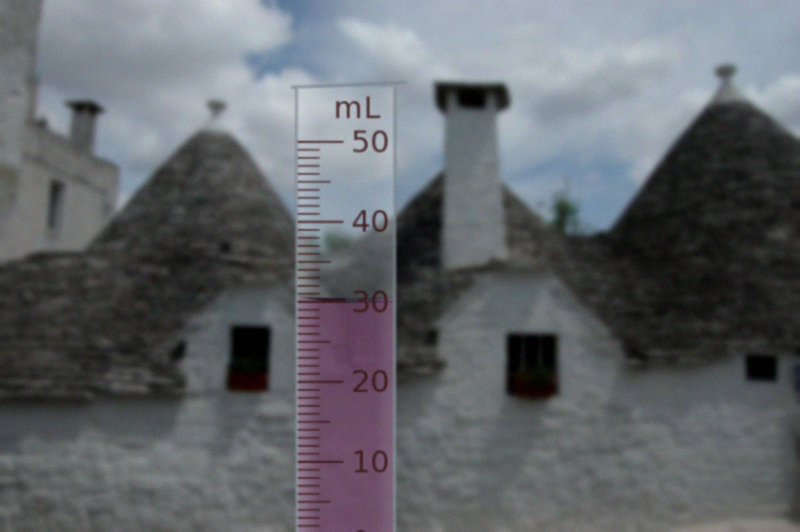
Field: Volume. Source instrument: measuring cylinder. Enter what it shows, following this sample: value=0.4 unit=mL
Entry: value=30 unit=mL
